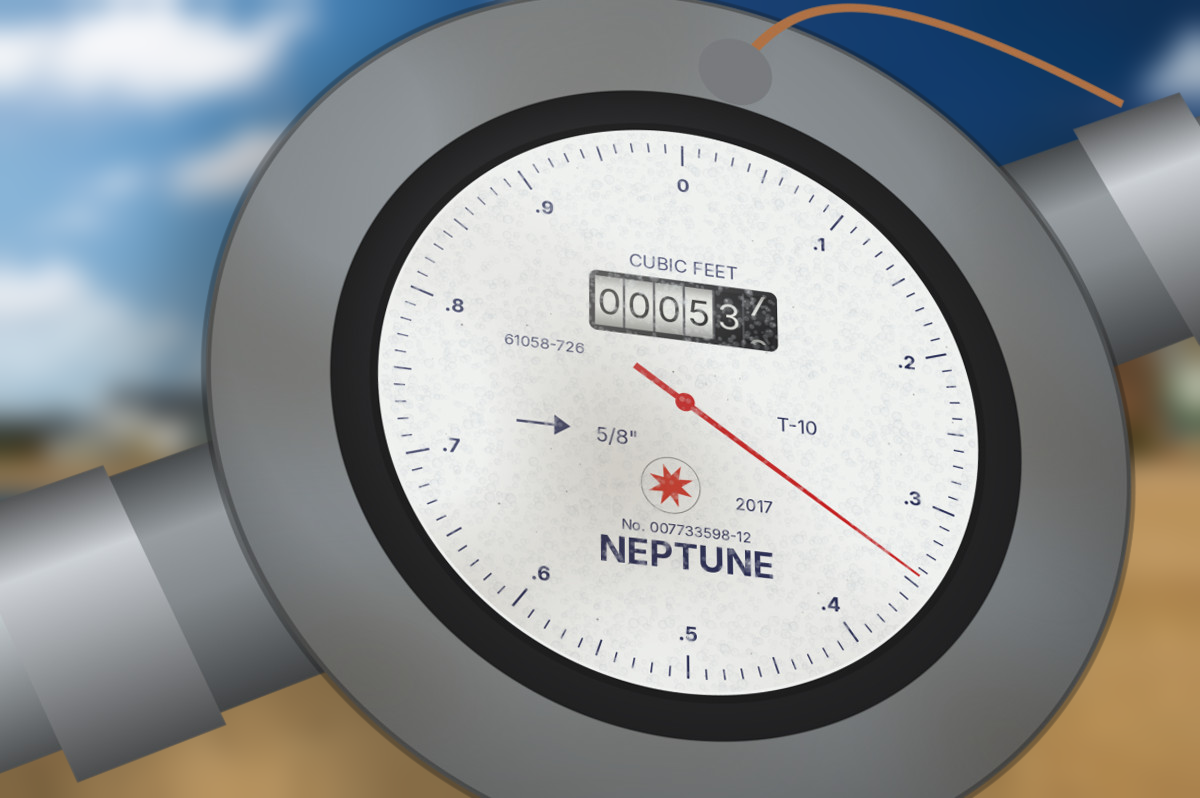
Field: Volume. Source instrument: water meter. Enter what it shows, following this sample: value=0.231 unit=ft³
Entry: value=537.34 unit=ft³
